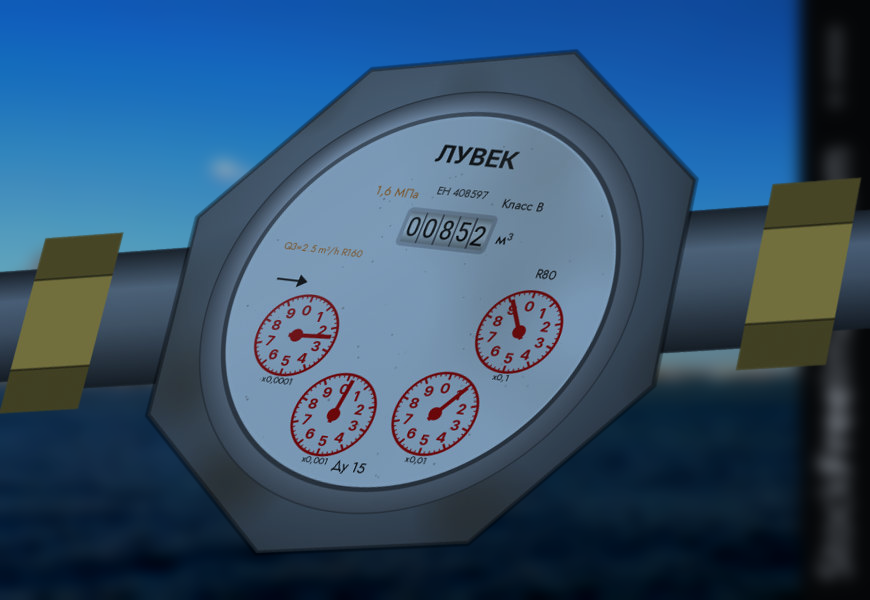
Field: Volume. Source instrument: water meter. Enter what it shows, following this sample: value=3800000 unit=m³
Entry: value=851.9102 unit=m³
